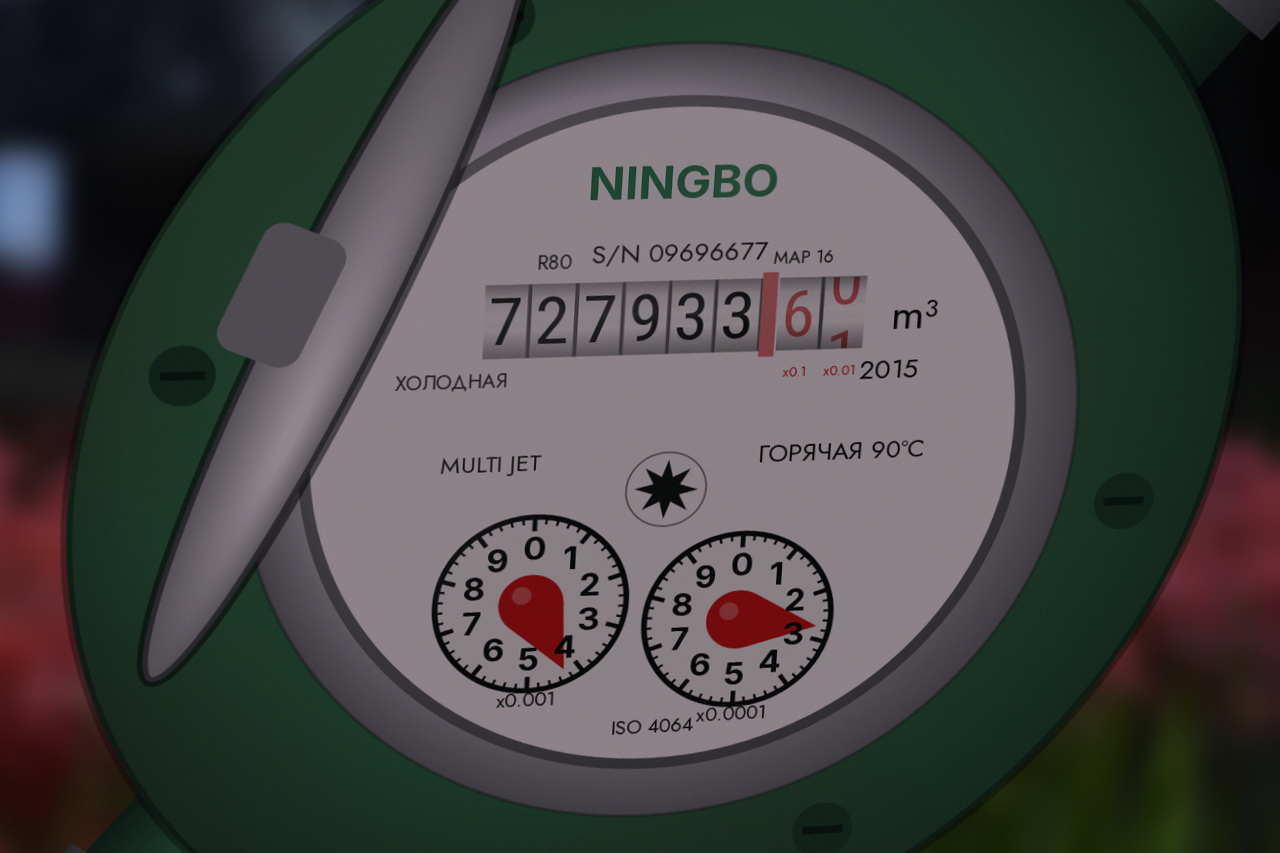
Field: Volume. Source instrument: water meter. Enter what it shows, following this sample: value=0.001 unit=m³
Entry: value=727933.6042 unit=m³
